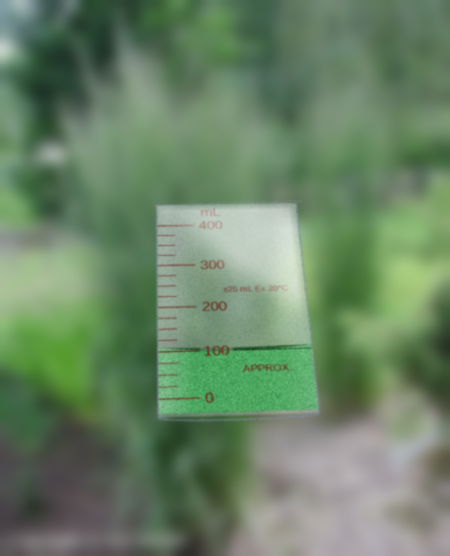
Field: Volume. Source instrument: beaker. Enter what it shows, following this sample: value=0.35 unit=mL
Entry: value=100 unit=mL
